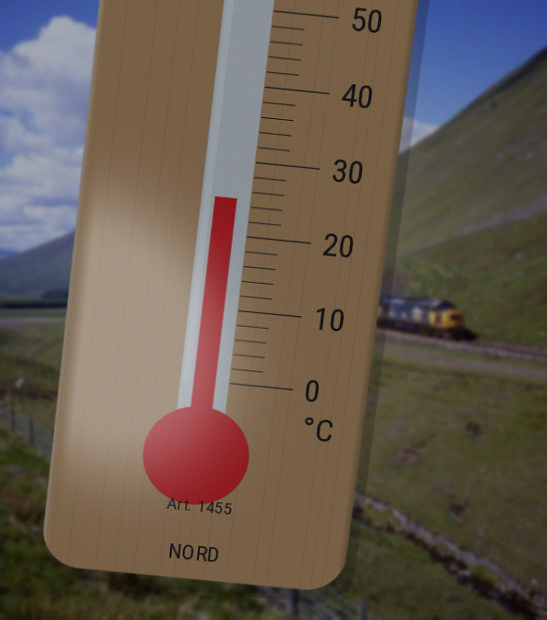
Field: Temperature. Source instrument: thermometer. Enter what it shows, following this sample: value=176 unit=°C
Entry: value=25 unit=°C
